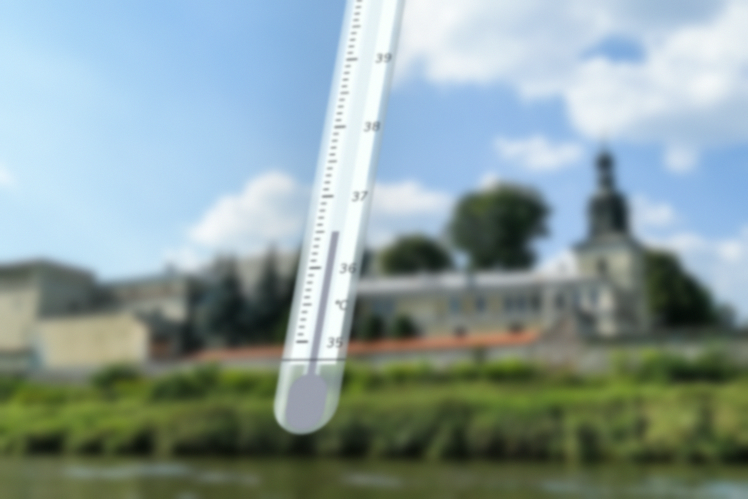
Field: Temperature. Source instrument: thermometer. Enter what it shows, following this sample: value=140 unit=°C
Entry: value=36.5 unit=°C
